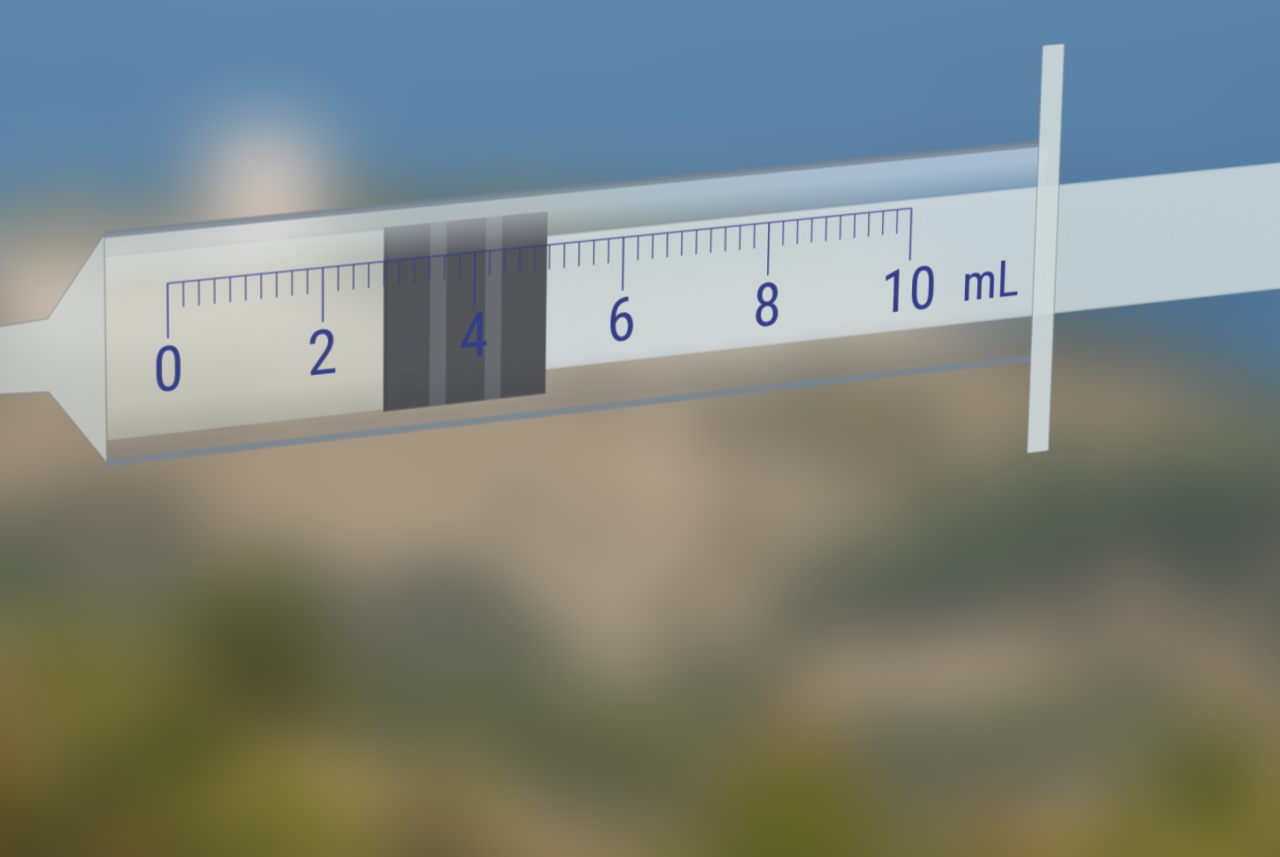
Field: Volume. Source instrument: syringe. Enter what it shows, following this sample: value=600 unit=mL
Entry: value=2.8 unit=mL
